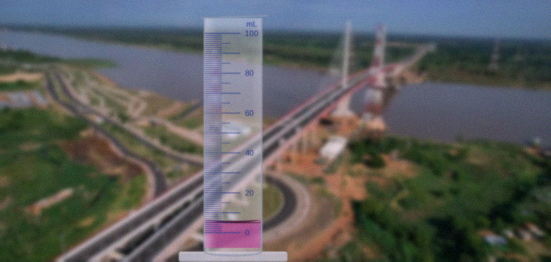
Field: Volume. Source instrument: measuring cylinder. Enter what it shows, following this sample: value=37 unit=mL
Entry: value=5 unit=mL
